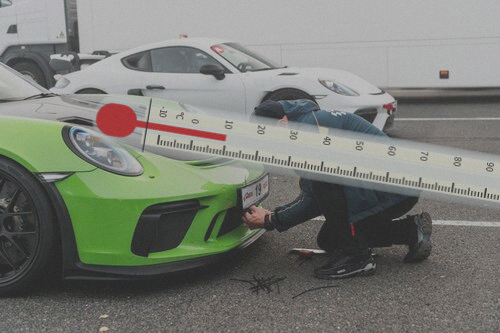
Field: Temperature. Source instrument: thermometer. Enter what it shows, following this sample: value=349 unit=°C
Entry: value=10 unit=°C
